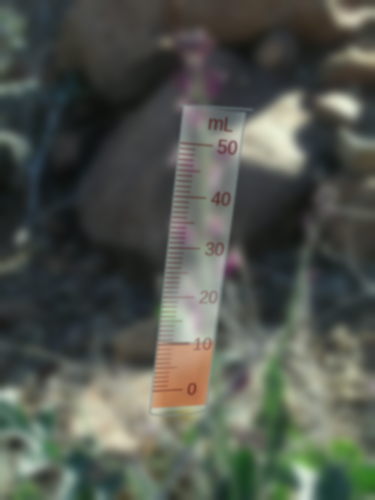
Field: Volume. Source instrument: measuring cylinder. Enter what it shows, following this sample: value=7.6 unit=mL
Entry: value=10 unit=mL
